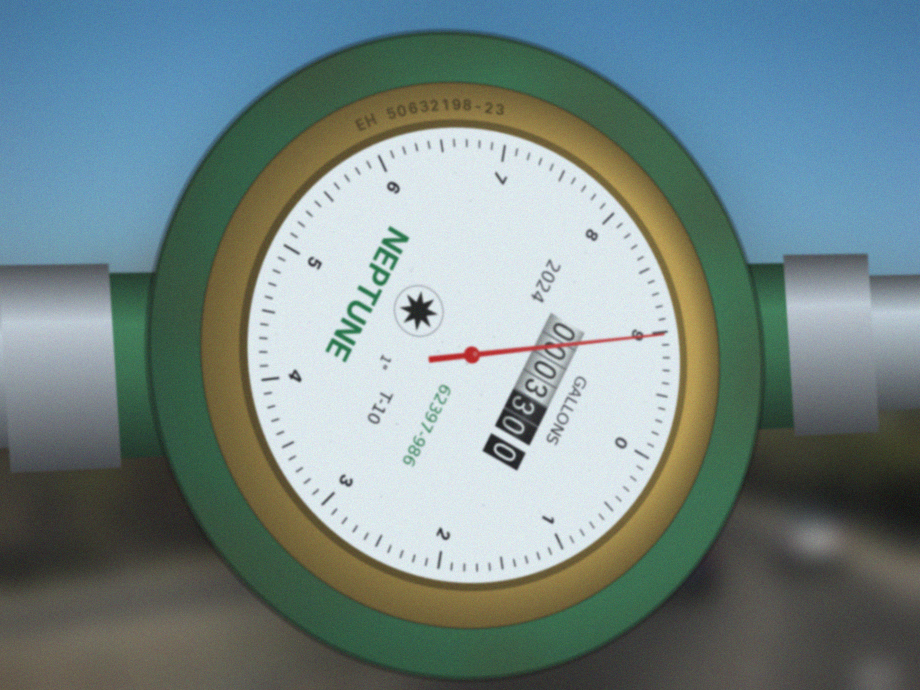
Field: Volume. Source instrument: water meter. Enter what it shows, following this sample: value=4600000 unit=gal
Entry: value=3299.0 unit=gal
